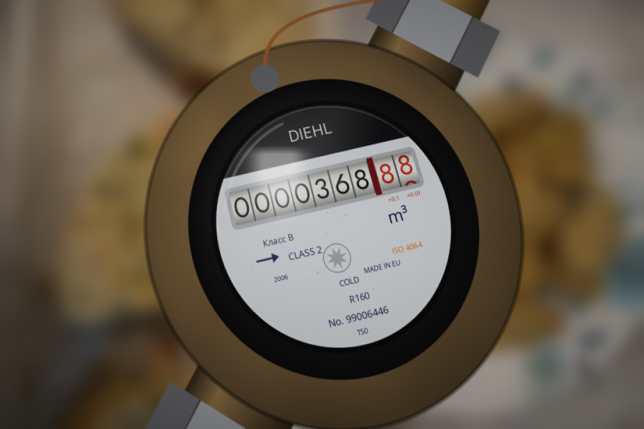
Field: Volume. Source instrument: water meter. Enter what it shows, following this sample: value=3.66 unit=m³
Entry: value=368.88 unit=m³
